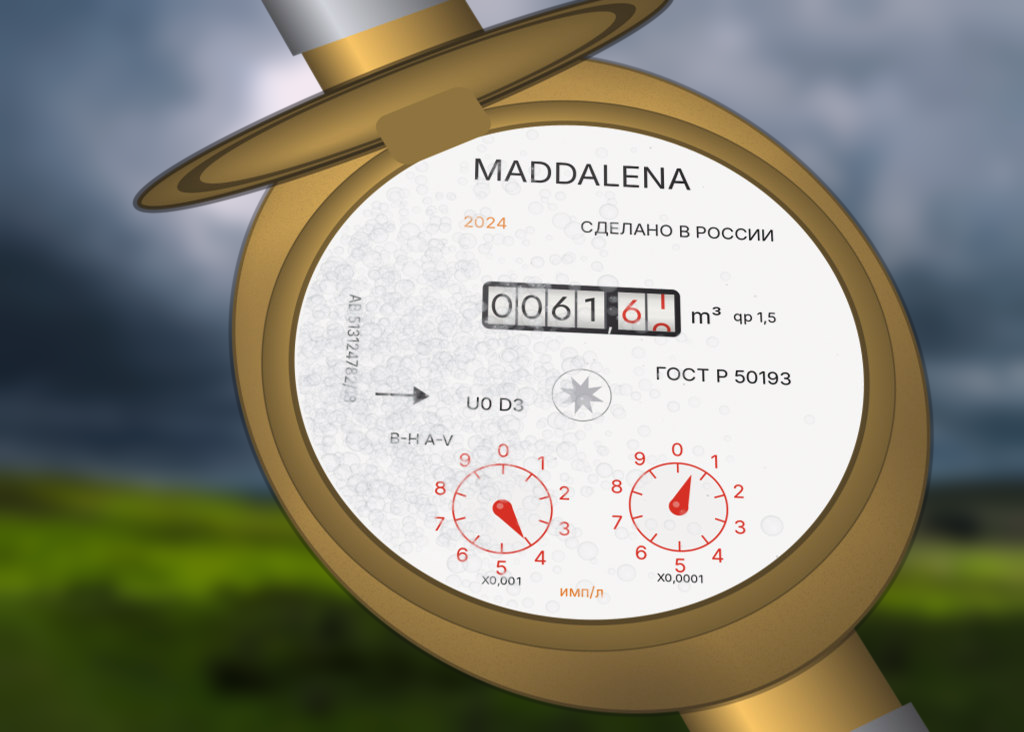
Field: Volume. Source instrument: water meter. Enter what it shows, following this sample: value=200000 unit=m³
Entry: value=61.6140 unit=m³
